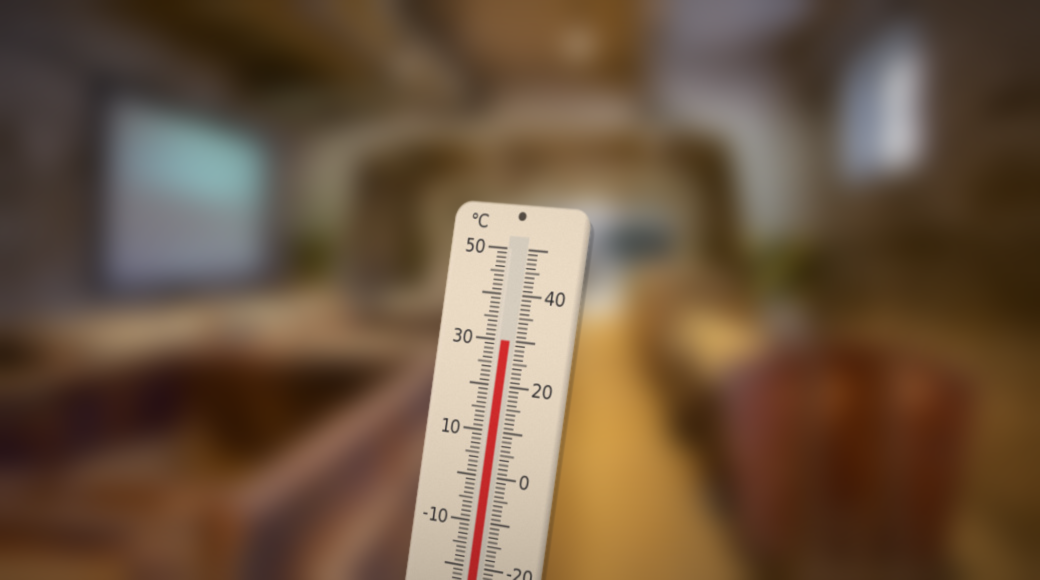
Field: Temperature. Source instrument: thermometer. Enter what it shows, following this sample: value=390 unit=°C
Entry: value=30 unit=°C
